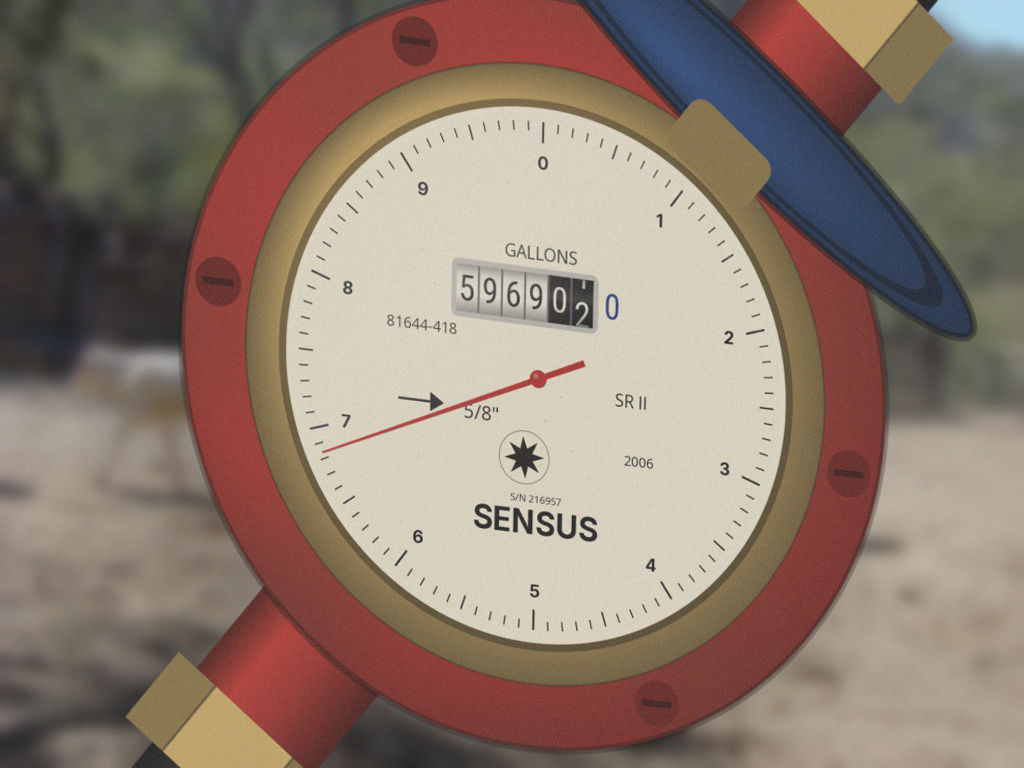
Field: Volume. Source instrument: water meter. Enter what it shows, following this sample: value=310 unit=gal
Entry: value=5969016.8 unit=gal
